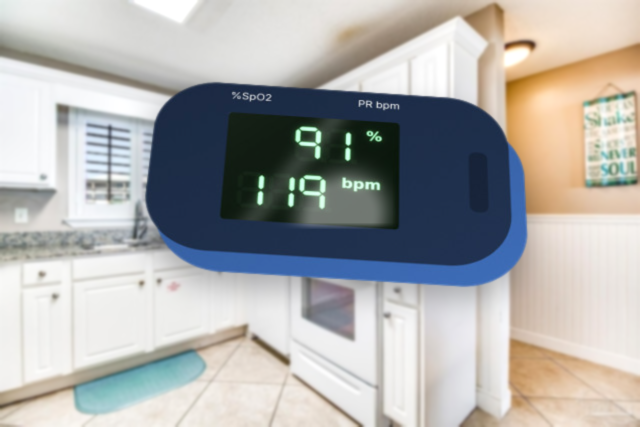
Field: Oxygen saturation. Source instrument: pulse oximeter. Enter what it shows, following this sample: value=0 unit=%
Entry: value=91 unit=%
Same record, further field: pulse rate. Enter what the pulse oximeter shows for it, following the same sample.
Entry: value=119 unit=bpm
